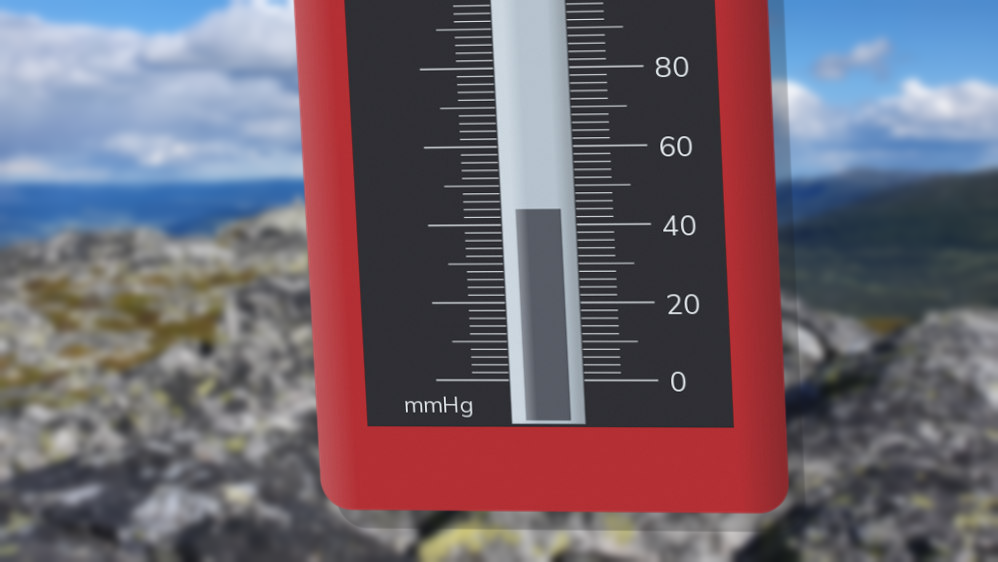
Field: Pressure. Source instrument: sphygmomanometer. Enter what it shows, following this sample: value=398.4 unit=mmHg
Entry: value=44 unit=mmHg
